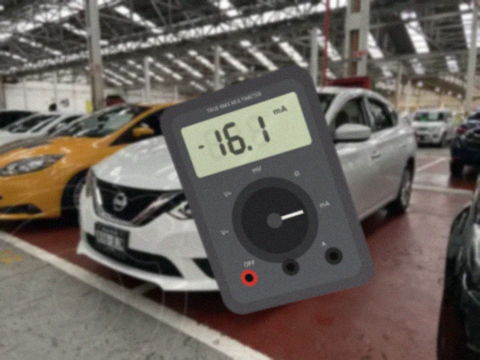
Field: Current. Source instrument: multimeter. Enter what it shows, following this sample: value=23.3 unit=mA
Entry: value=-16.1 unit=mA
